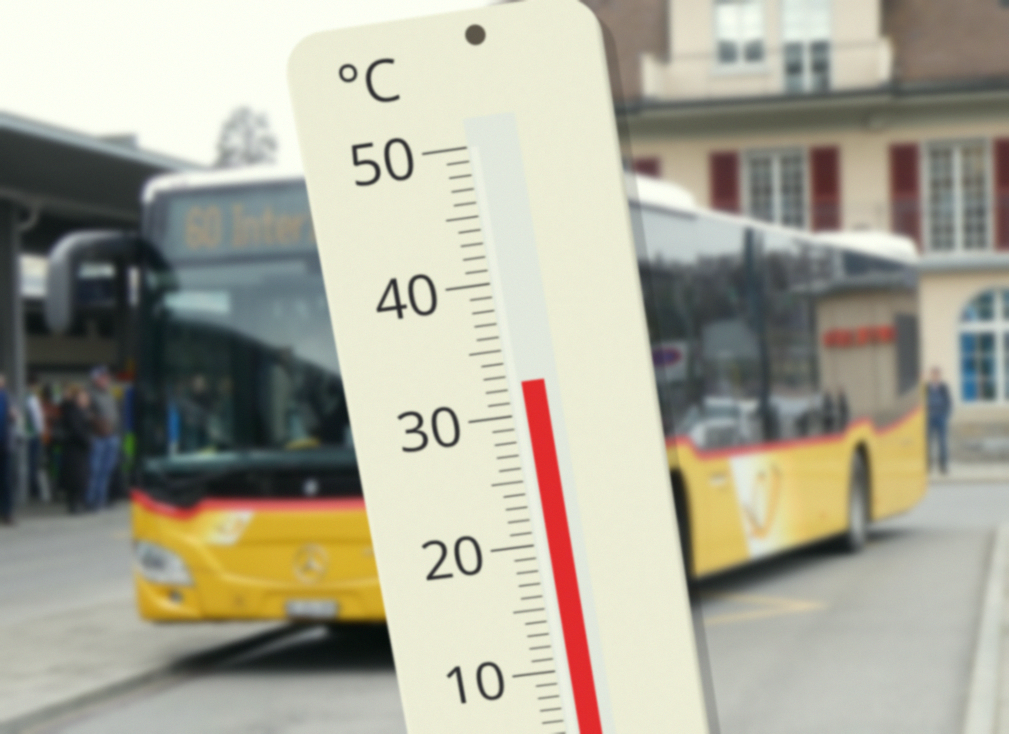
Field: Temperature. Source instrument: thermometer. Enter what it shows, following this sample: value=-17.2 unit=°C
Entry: value=32.5 unit=°C
